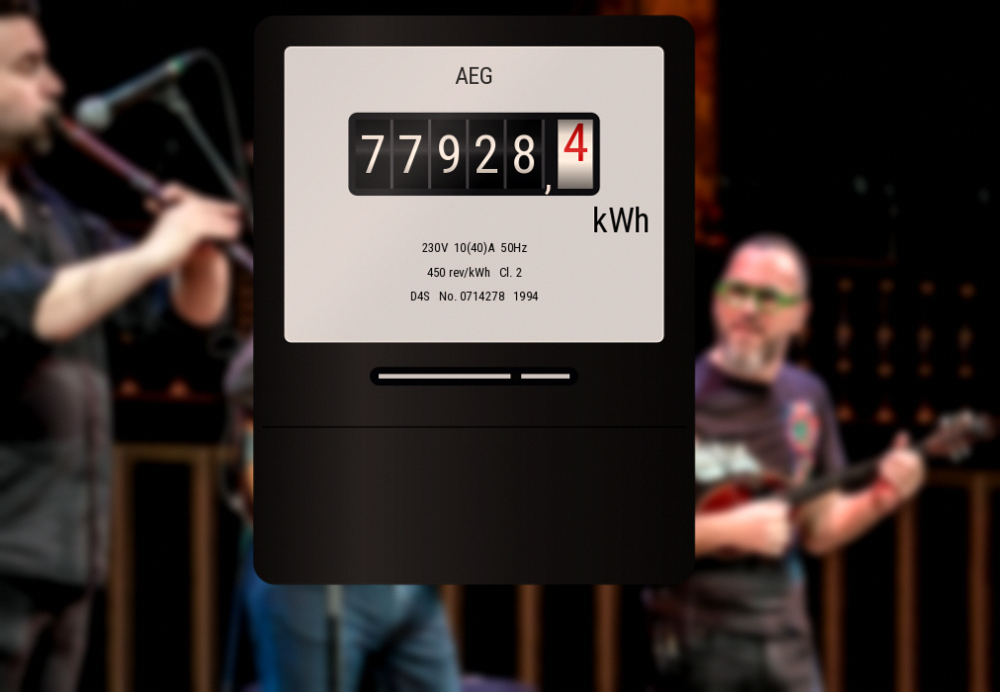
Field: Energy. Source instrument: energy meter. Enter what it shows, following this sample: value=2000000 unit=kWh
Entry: value=77928.4 unit=kWh
